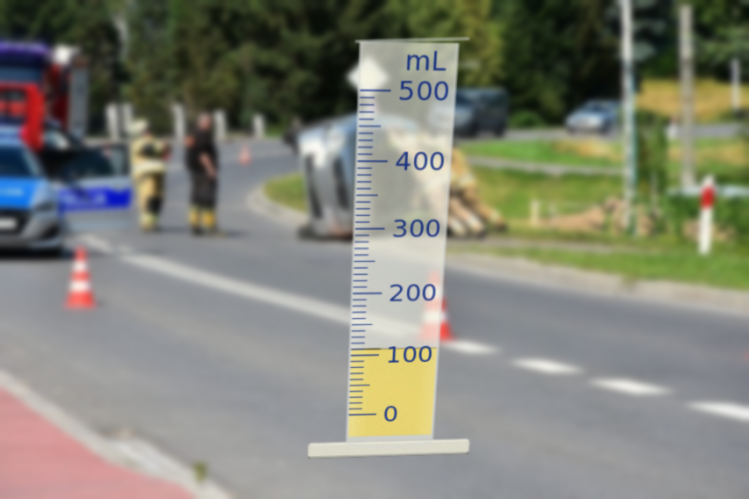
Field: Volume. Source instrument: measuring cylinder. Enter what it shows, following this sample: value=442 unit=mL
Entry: value=110 unit=mL
